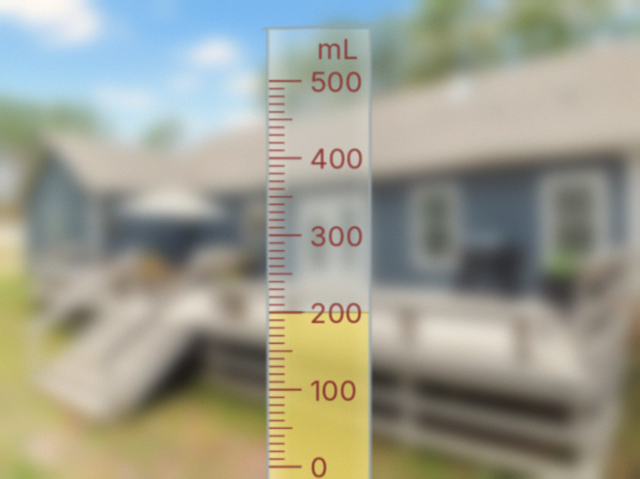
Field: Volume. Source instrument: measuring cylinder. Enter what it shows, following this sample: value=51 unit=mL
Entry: value=200 unit=mL
